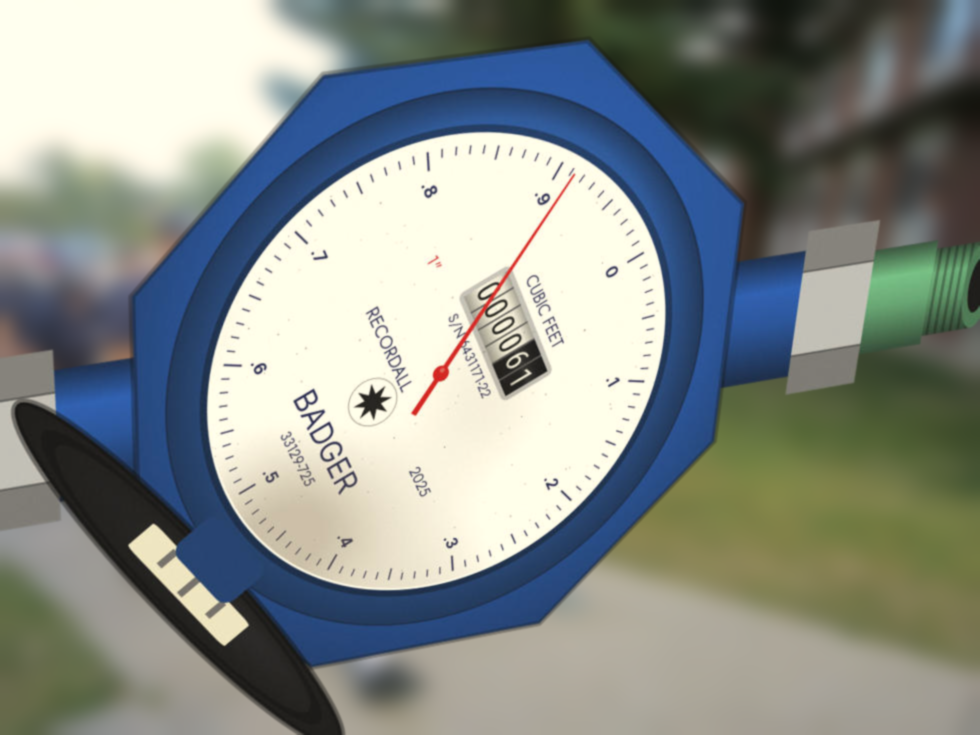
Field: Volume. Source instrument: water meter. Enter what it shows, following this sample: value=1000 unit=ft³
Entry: value=60.91 unit=ft³
